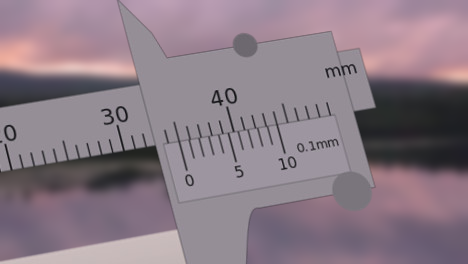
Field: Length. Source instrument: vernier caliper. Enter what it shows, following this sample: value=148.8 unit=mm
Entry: value=35.0 unit=mm
